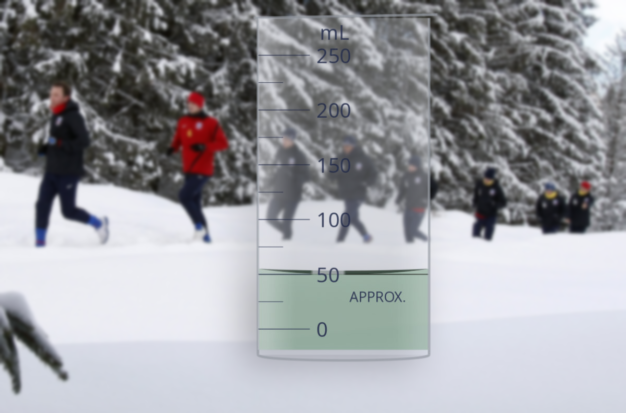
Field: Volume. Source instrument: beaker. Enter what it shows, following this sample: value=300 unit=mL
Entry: value=50 unit=mL
